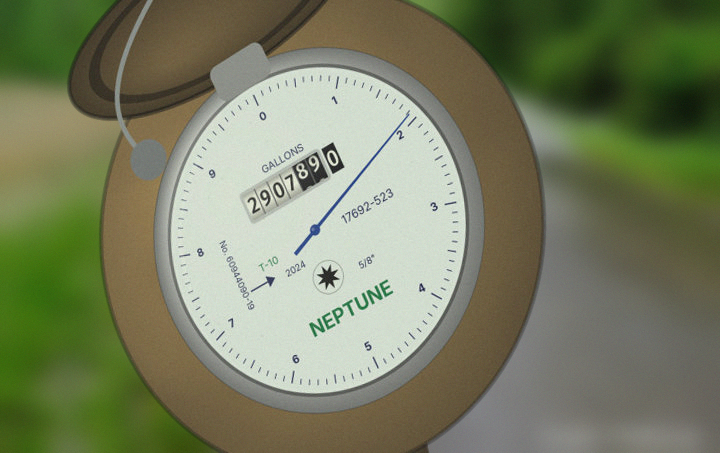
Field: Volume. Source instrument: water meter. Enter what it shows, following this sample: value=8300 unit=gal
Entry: value=2907891.9 unit=gal
